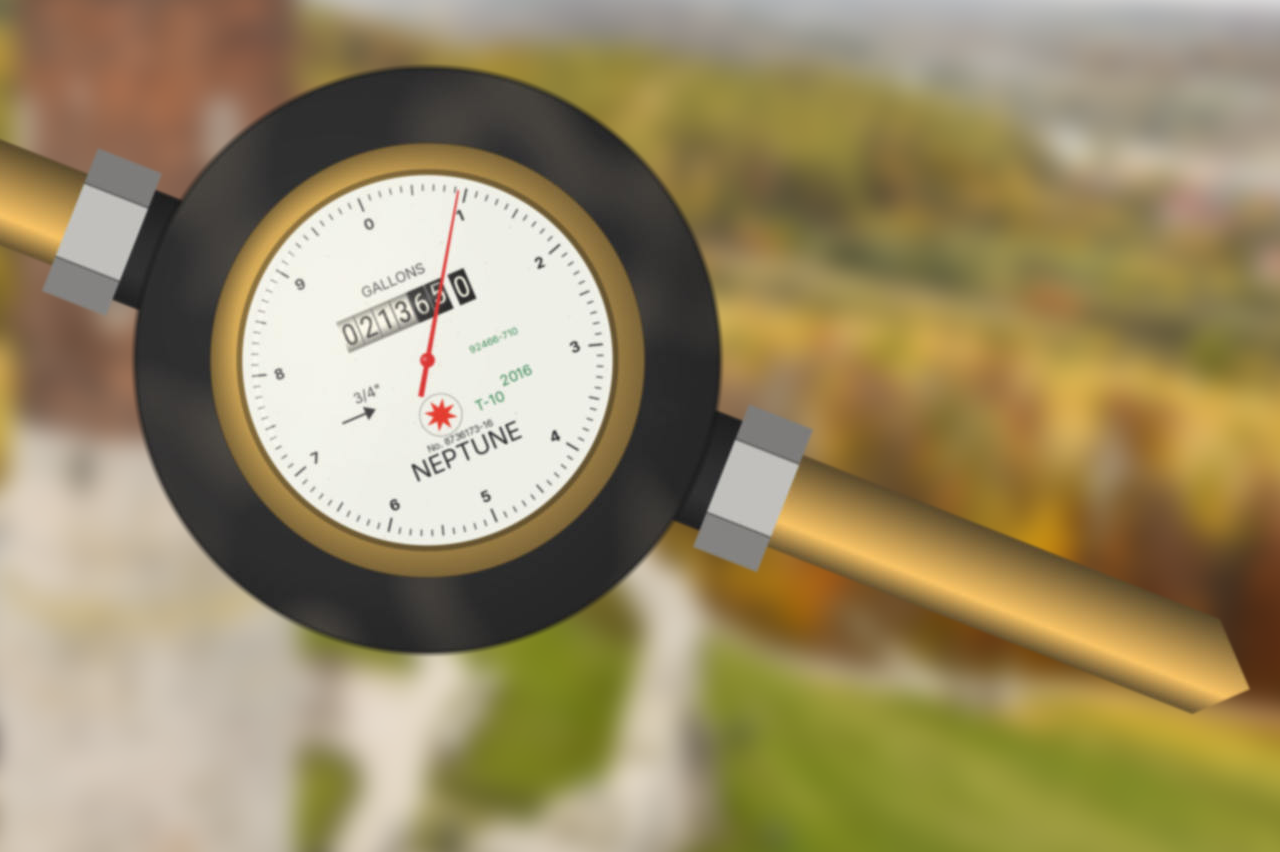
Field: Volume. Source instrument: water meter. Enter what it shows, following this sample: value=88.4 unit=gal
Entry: value=213650.9 unit=gal
